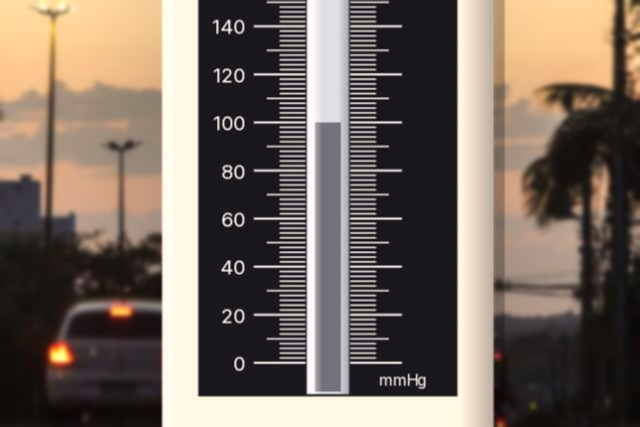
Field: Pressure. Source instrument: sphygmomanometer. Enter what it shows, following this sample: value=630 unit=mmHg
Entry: value=100 unit=mmHg
